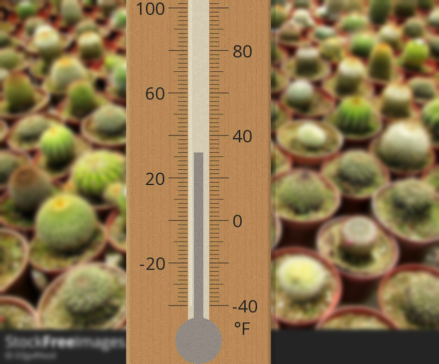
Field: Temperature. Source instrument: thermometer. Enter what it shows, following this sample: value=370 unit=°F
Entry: value=32 unit=°F
